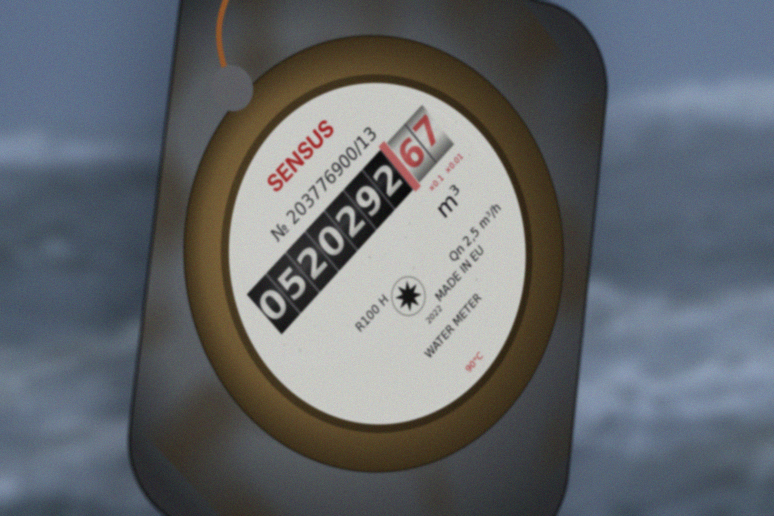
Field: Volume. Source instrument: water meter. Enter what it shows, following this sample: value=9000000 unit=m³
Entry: value=520292.67 unit=m³
